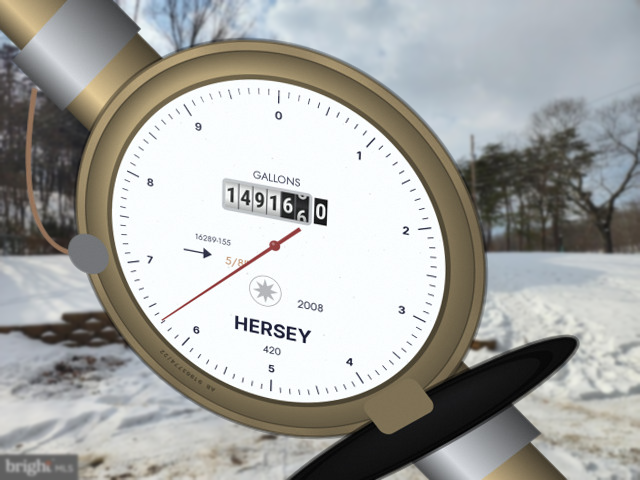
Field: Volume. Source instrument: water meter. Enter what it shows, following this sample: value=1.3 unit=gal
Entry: value=1491656.3 unit=gal
